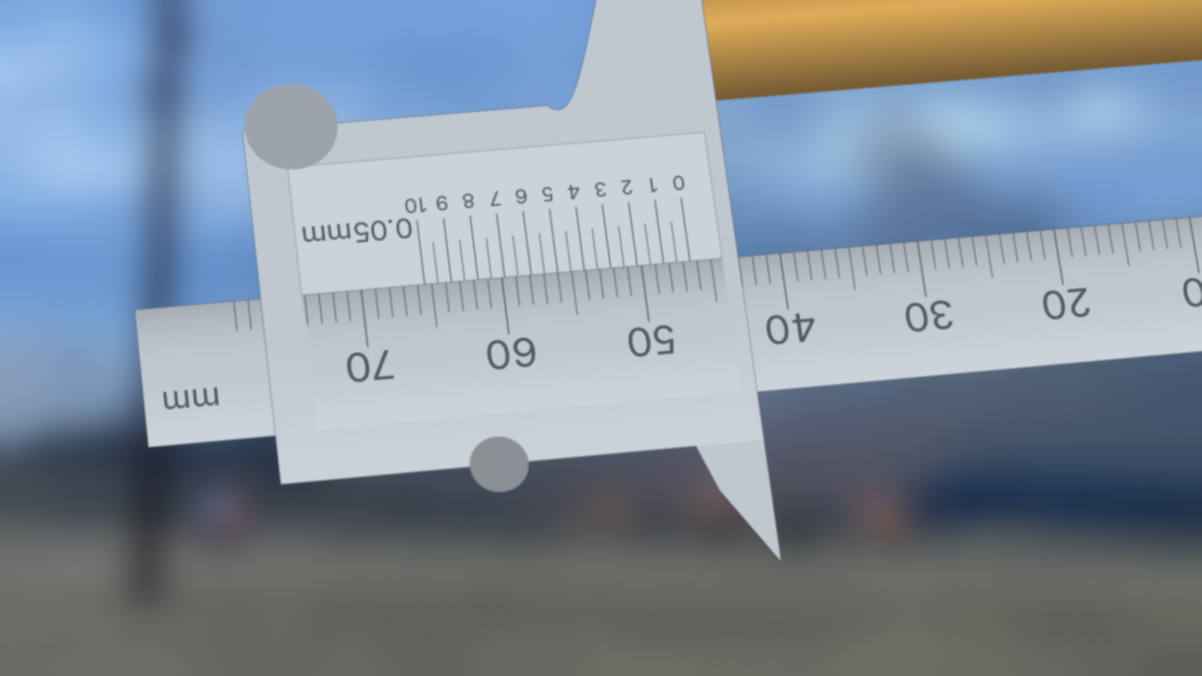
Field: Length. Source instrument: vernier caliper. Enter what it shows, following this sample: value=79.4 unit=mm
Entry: value=46.5 unit=mm
